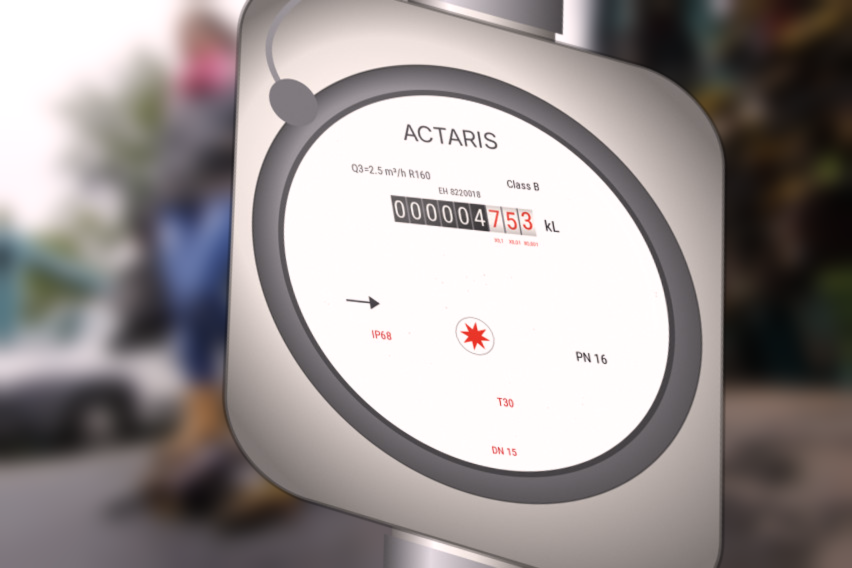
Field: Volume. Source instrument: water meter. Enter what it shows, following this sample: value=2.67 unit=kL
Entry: value=4.753 unit=kL
